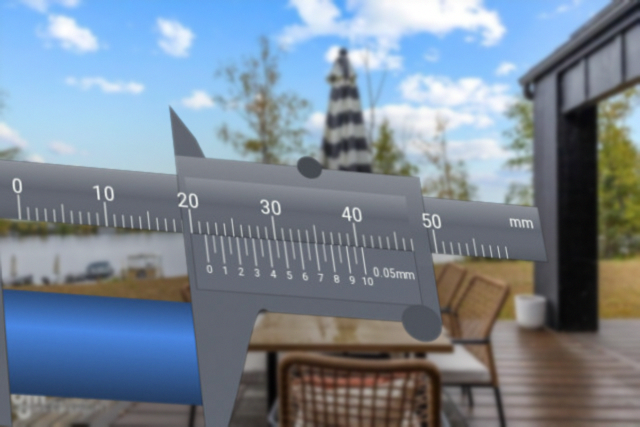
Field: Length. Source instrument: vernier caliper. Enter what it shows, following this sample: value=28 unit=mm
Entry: value=21.6 unit=mm
